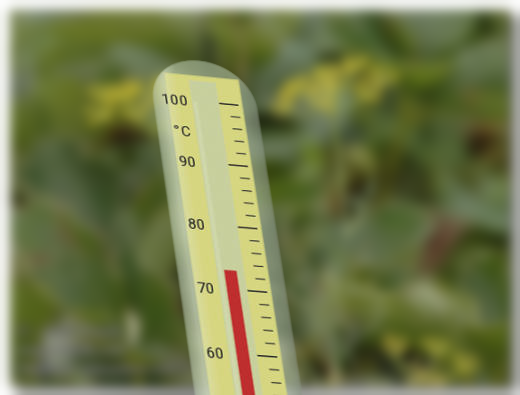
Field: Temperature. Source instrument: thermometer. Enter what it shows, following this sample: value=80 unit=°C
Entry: value=73 unit=°C
